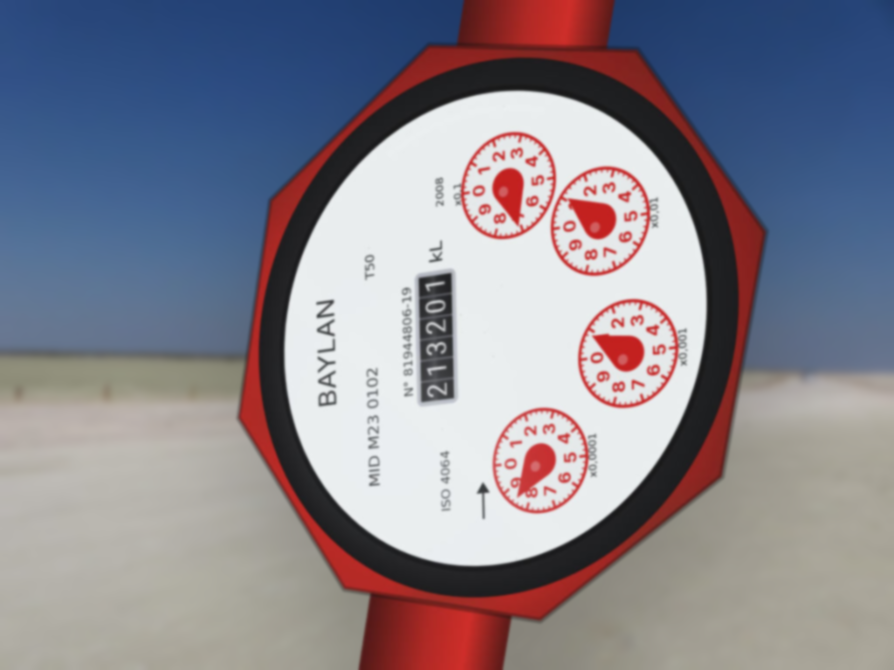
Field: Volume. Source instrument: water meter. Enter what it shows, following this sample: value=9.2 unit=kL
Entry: value=213201.7108 unit=kL
